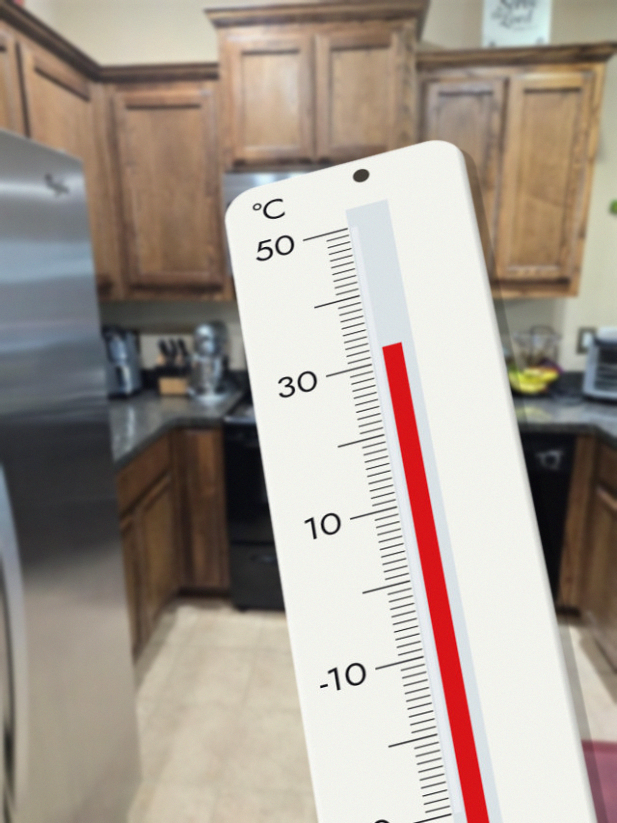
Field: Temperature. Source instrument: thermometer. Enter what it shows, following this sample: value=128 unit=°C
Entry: value=32 unit=°C
